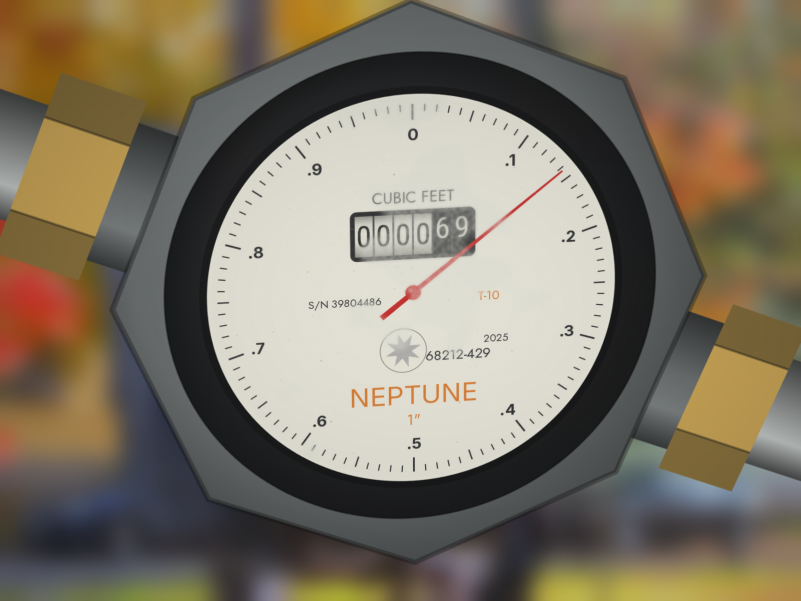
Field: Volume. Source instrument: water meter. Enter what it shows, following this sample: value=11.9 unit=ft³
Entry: value=69.14 unit=ft³
